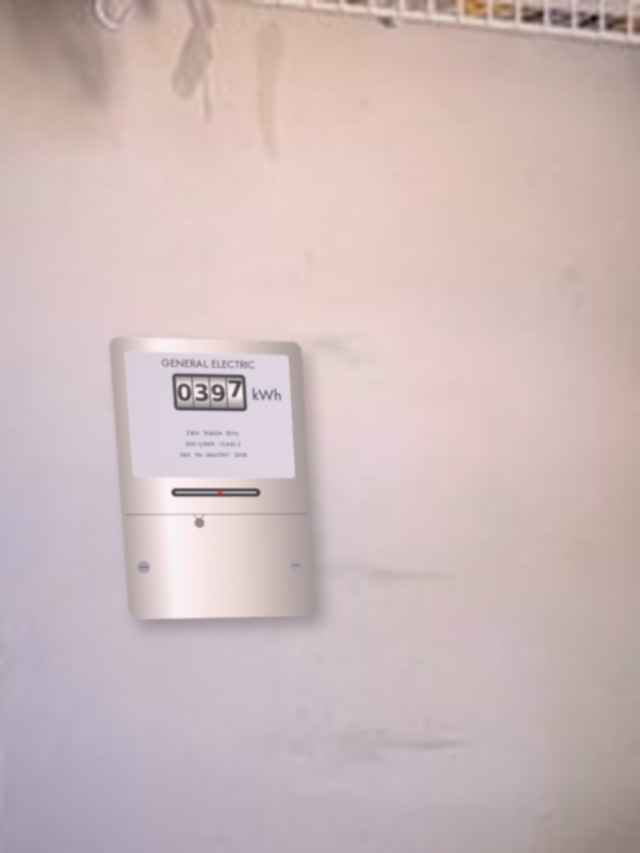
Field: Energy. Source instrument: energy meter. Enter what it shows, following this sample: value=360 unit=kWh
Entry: value=397 unit=kWh
